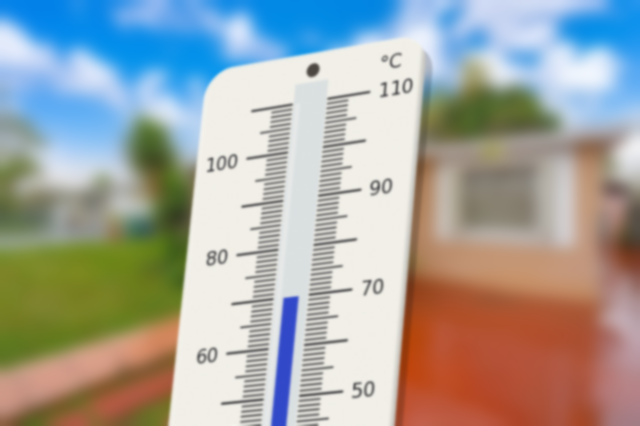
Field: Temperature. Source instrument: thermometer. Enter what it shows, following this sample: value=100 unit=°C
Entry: value=70 unit=°C
